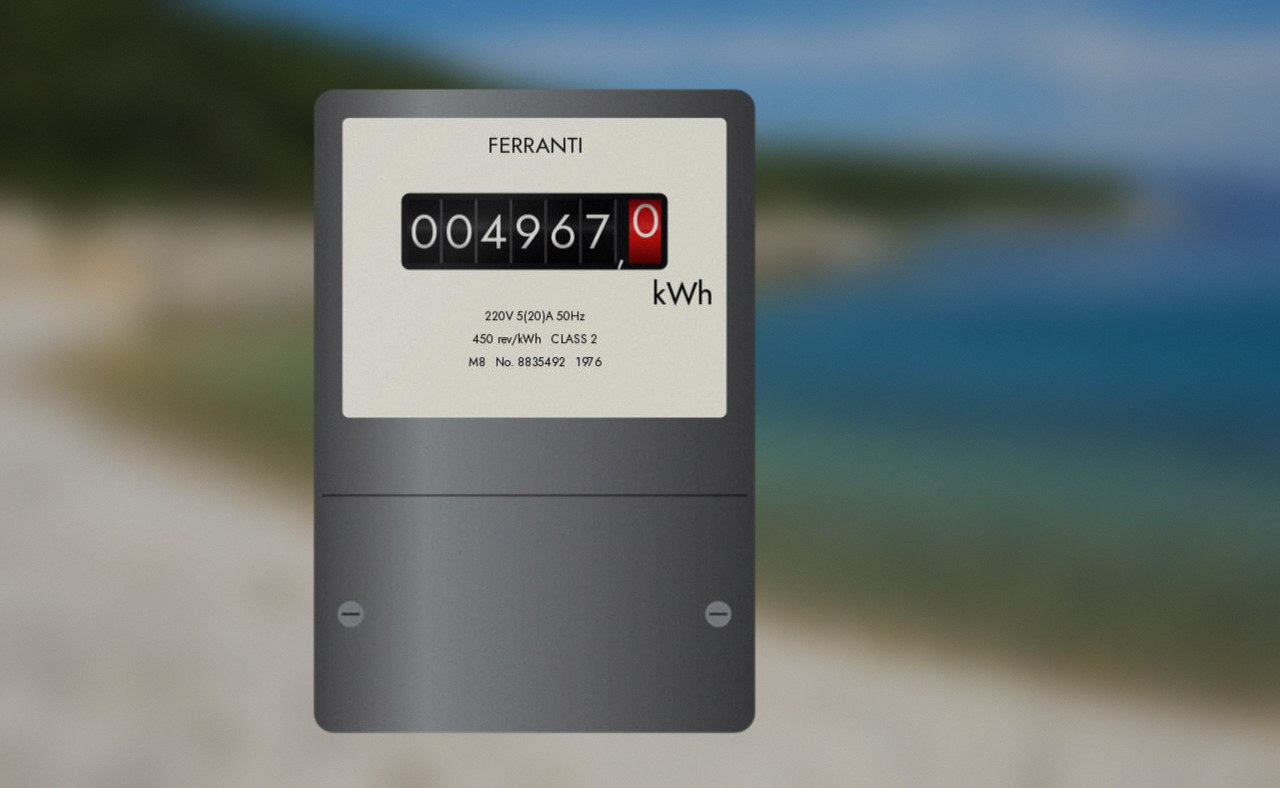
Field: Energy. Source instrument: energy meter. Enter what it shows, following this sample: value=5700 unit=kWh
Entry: value=4967.0 unit=kWh
